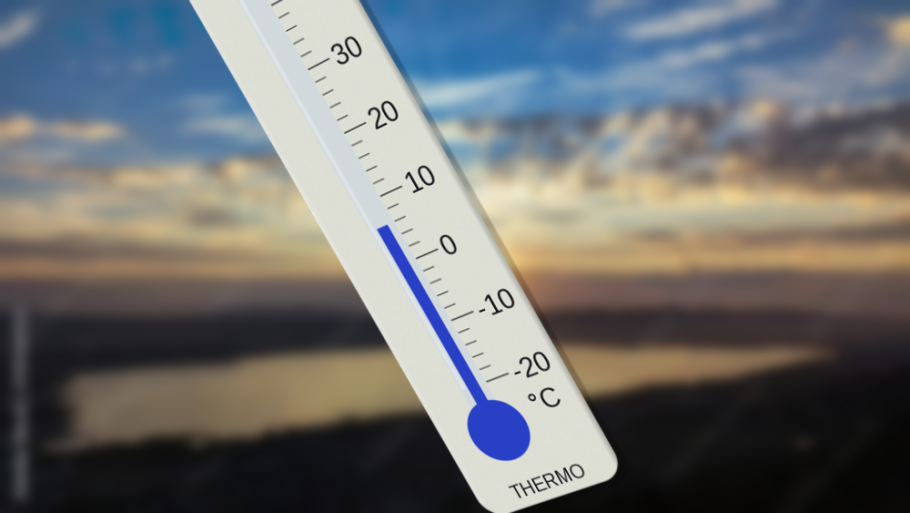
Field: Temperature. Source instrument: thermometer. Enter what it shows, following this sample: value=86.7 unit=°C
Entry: value=6 unit=°C
